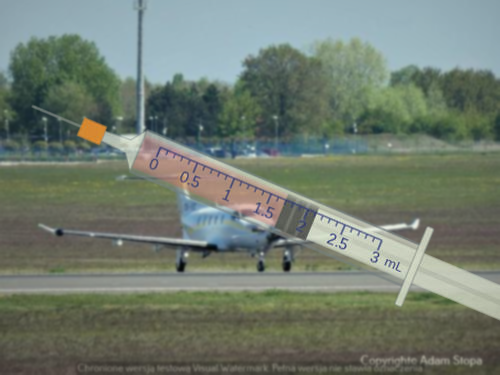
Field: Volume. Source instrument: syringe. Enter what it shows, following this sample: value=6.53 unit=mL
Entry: value=1.7 unit=mL
